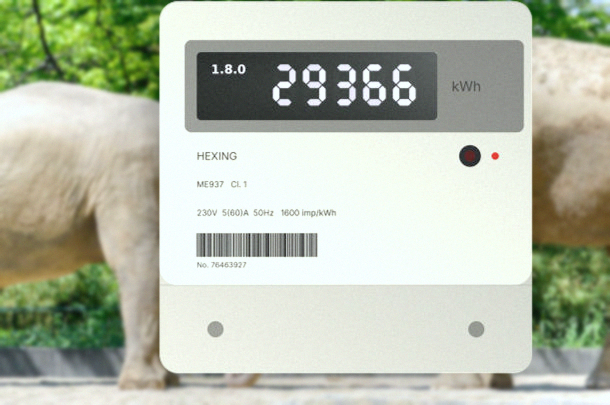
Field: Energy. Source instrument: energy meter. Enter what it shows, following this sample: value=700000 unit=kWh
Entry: value=29366 unit=kWh
